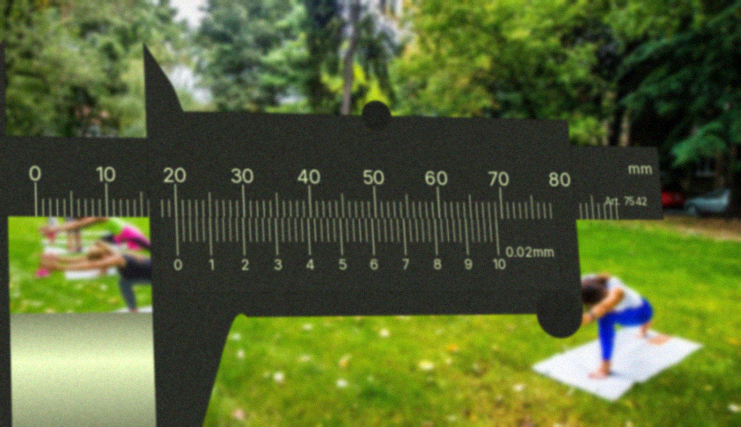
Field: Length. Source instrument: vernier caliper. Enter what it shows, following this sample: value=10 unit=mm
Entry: value=20.0 unit=mm
